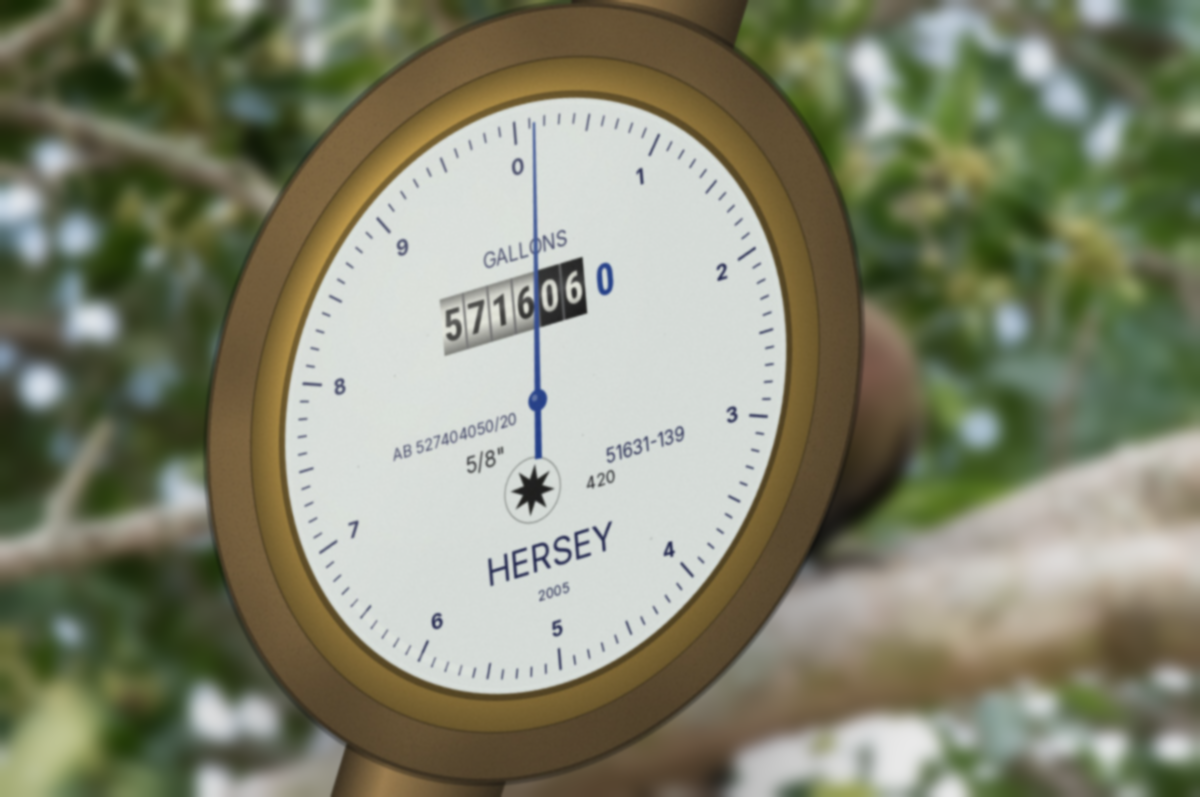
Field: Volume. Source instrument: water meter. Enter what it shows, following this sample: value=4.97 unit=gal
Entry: value=5716060.1 unit=gal
